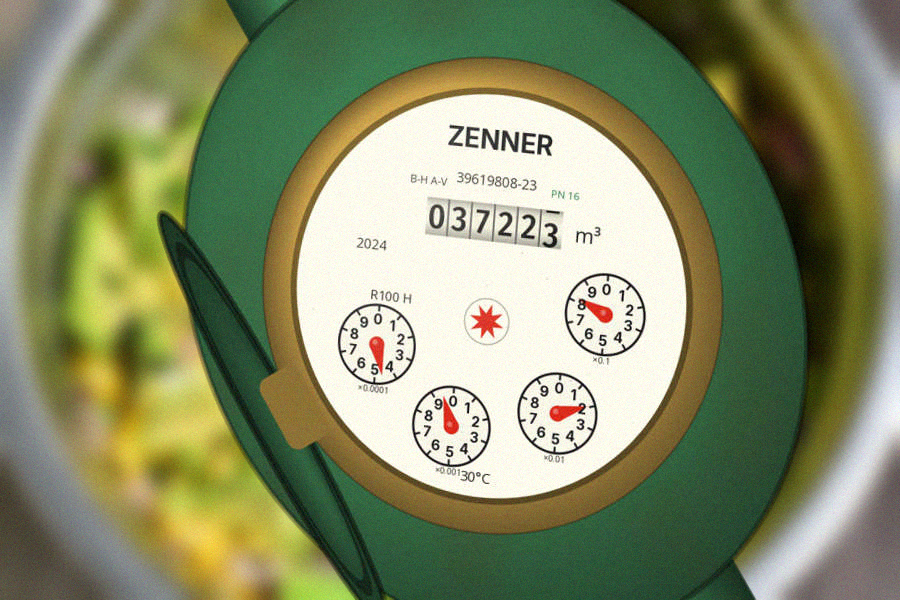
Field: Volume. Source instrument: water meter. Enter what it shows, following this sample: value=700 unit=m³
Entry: value=37222.8194 unit=m³
